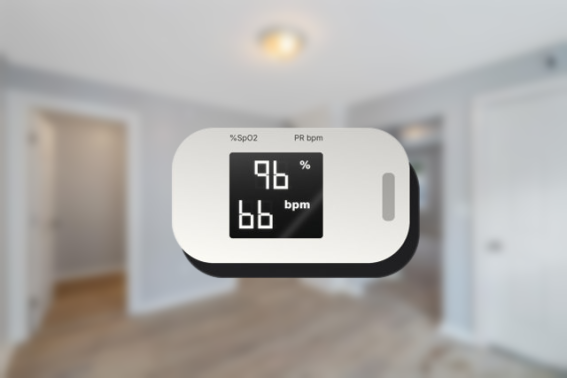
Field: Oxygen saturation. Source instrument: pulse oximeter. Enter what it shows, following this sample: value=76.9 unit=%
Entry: value=96 unit=%
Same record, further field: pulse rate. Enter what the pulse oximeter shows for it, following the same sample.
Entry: value=66 unit=bpm
